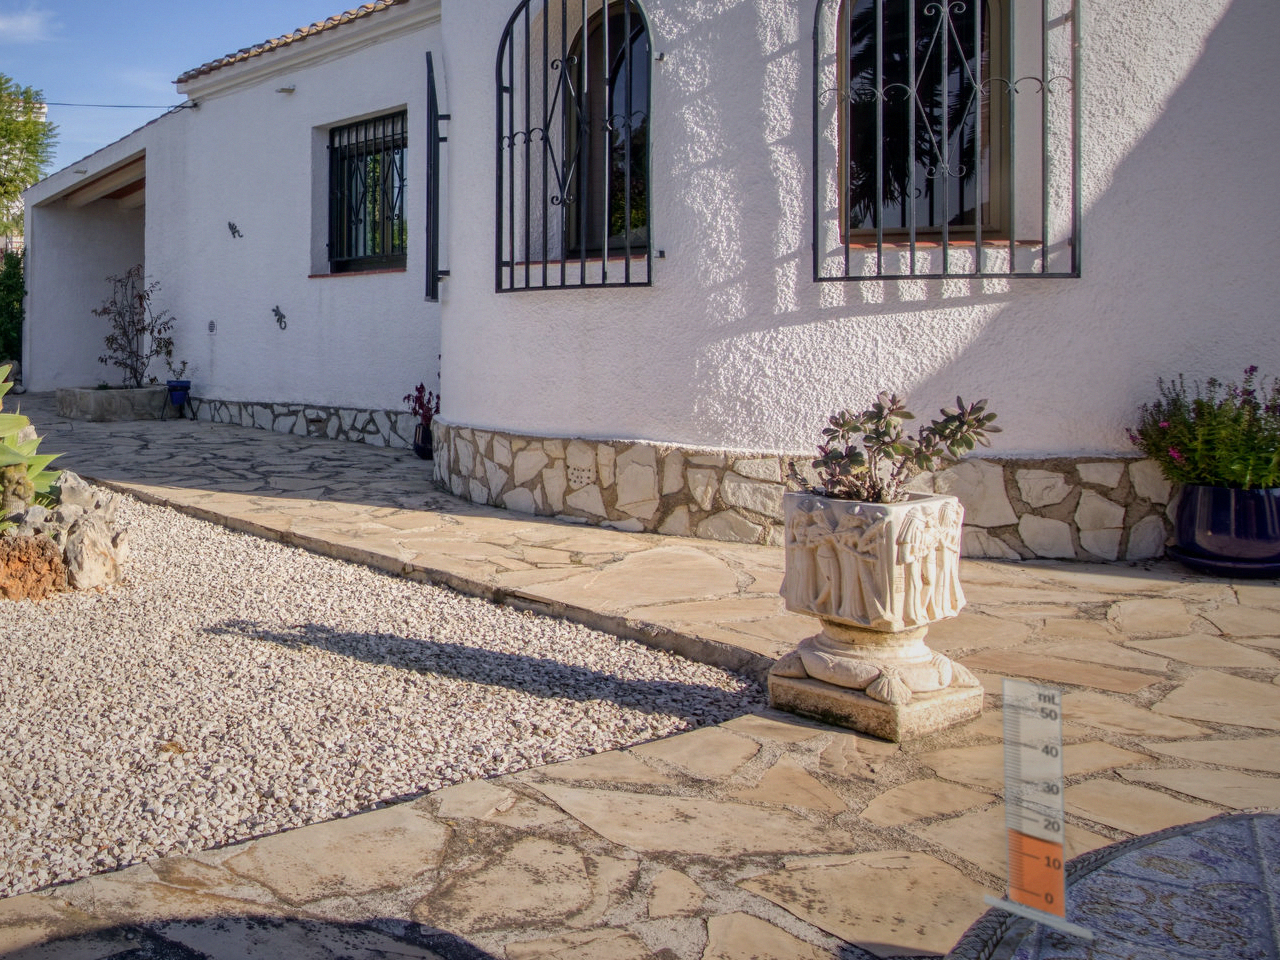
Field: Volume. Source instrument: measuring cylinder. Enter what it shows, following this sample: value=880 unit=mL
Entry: value=15 unit=mL
